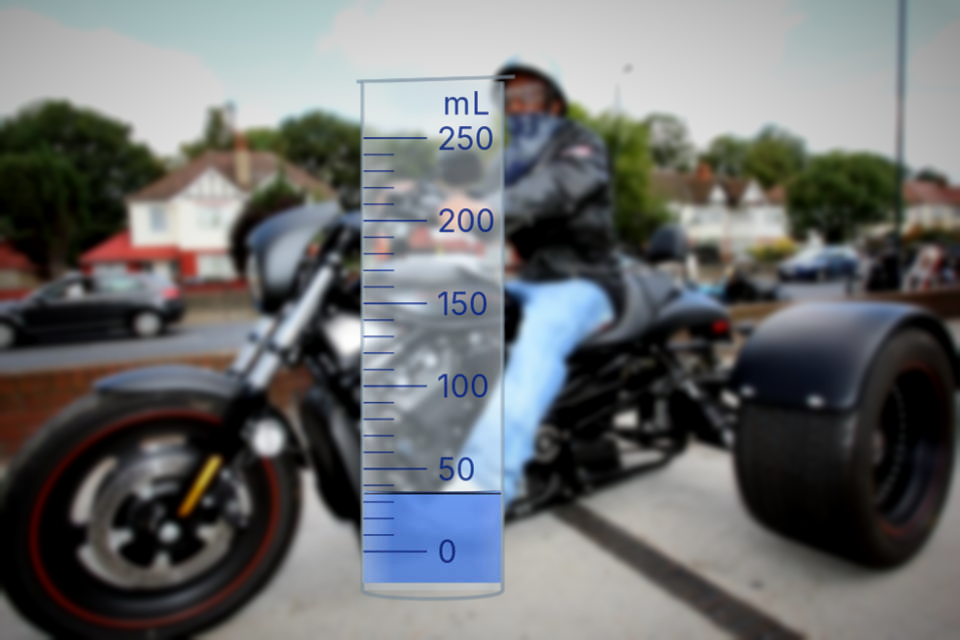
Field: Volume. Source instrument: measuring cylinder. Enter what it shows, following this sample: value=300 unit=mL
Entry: value=35 unit=mL
